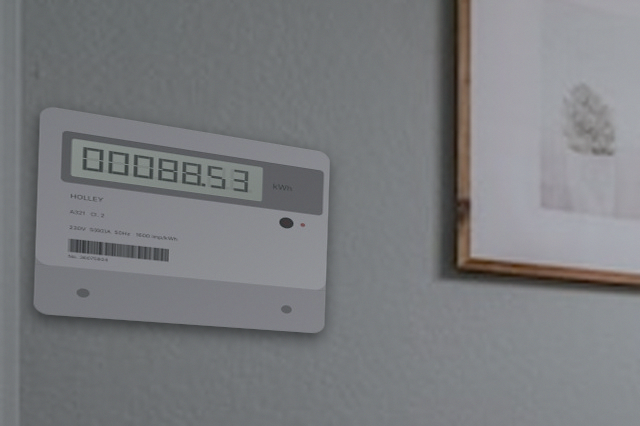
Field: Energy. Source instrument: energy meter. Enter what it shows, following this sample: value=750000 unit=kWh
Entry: value=88.53 unit=kWh
